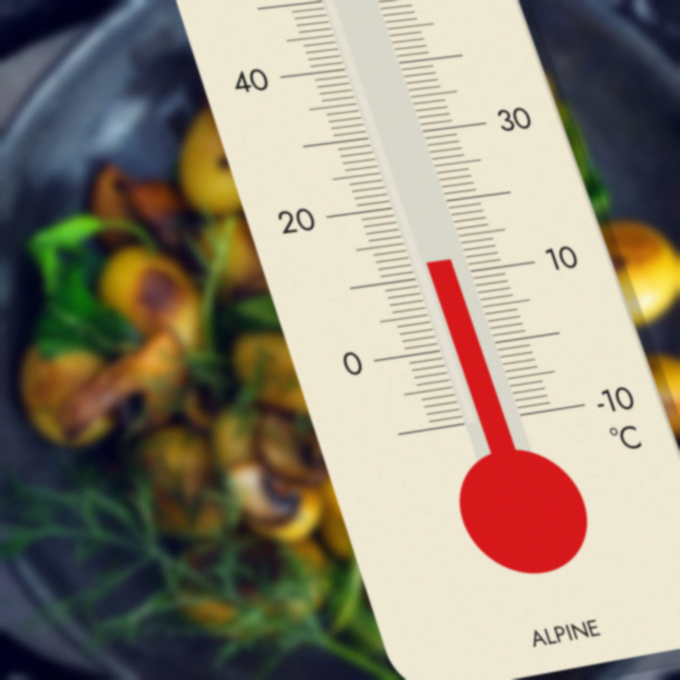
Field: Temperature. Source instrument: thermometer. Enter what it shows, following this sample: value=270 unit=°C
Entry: value=12 unit=°C
